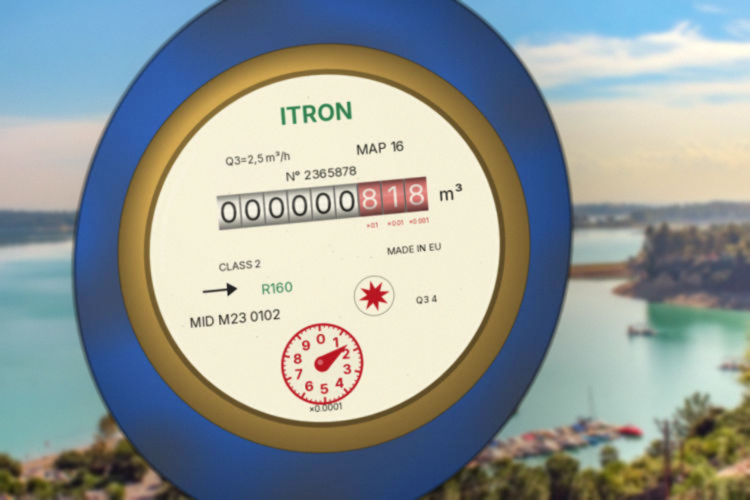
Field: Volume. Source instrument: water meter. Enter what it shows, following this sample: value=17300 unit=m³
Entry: value=0.8181 unit=m³
